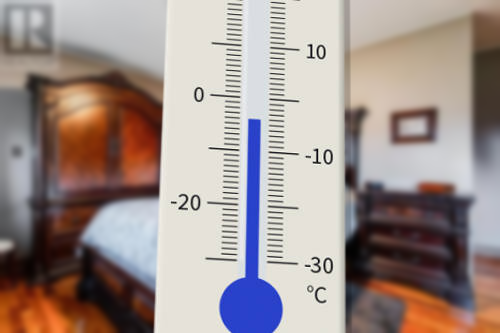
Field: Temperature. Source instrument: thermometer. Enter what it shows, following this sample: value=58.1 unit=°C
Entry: value=-4 unit=°C
